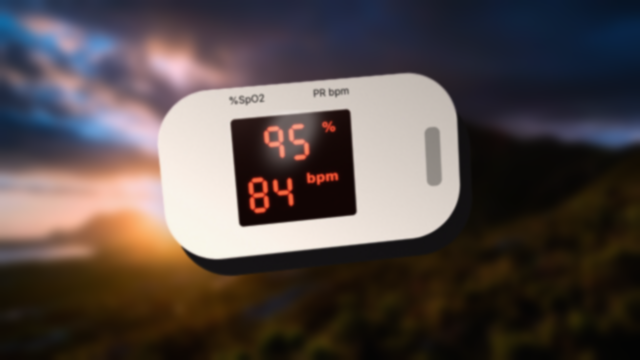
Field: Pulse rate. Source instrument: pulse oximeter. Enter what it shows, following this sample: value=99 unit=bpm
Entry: value=84 unit=bpm
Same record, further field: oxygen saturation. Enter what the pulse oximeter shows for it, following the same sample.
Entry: value=95 unit=%
